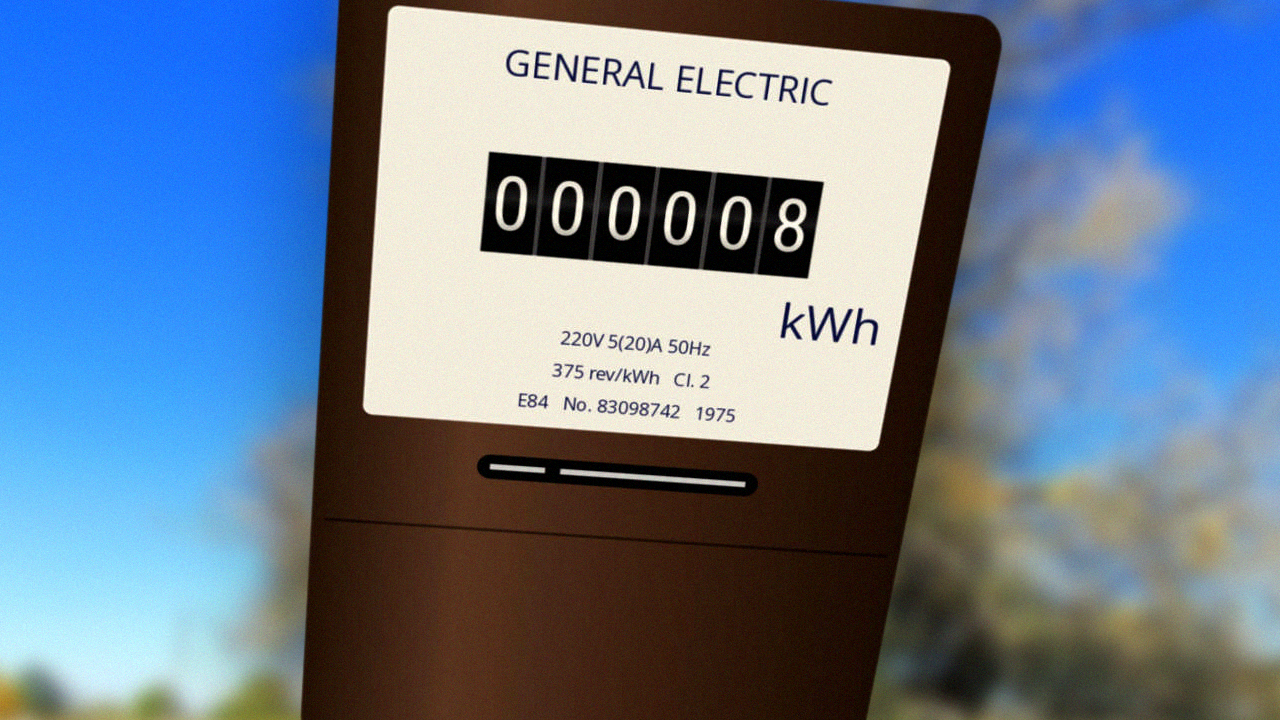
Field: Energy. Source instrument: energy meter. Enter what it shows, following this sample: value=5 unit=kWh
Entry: value=8 unit=kWh
